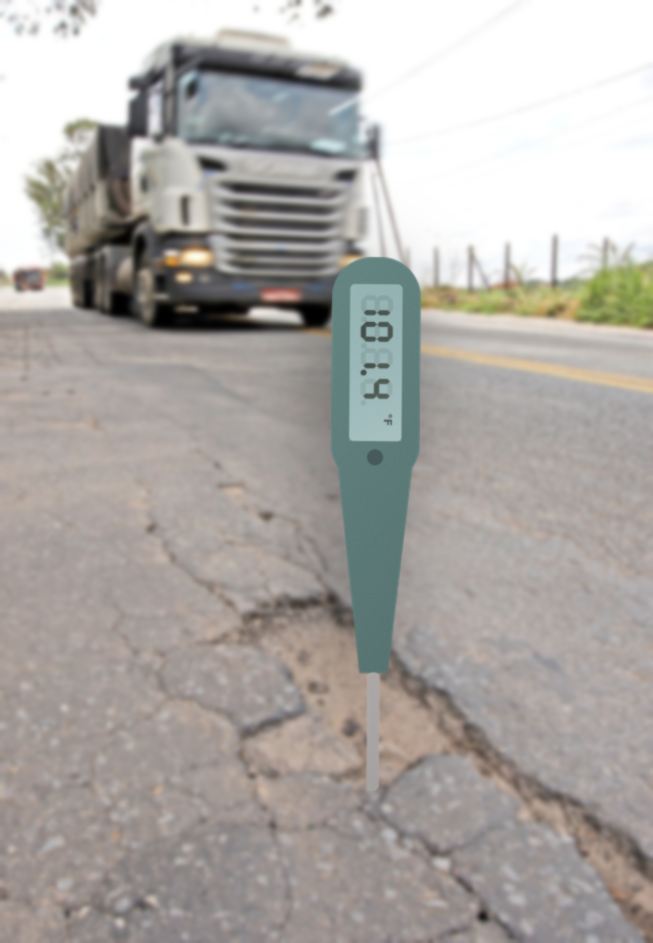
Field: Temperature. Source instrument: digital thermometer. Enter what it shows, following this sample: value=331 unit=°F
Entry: value=101.4 unit=°F
